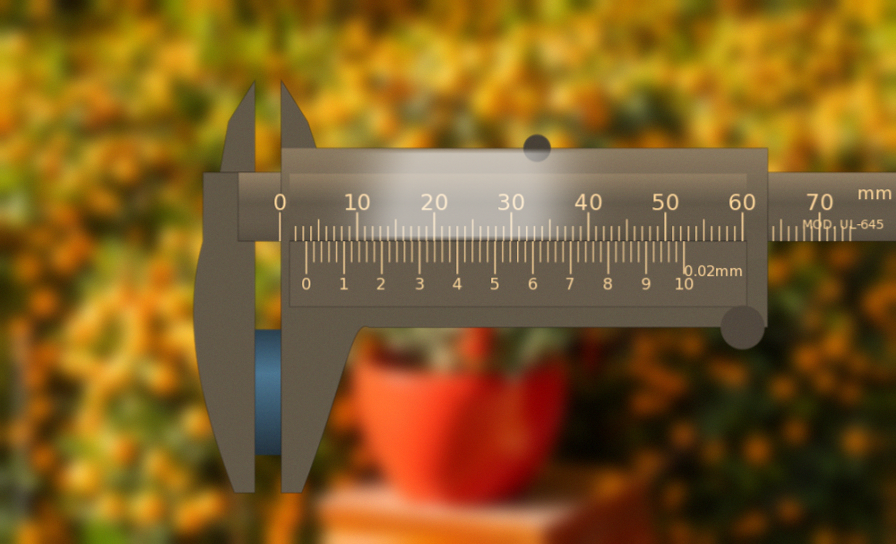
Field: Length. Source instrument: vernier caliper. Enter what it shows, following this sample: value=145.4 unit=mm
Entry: value=3.4 unit=mm
